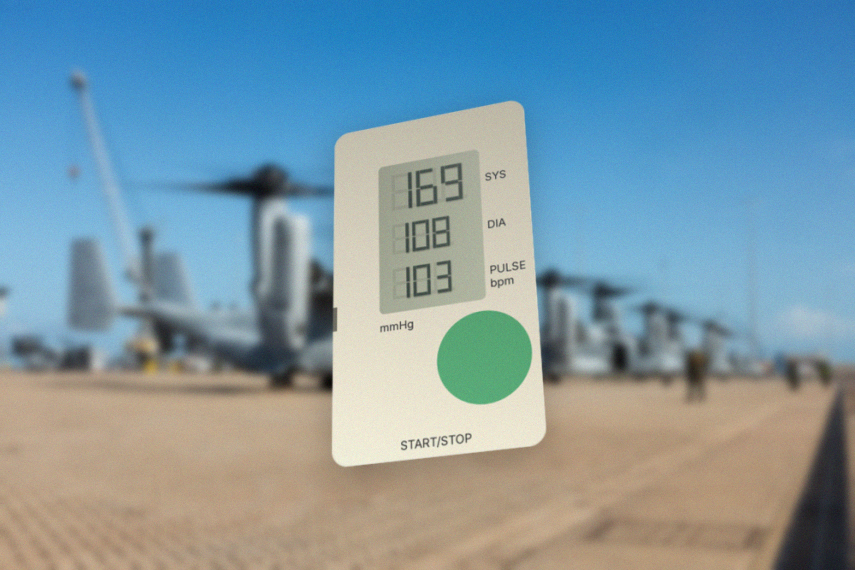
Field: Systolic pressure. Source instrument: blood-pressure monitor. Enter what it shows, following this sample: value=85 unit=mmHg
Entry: value=169 unit=mmHg
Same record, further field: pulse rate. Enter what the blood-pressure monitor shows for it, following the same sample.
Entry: value=103 unit=bpm
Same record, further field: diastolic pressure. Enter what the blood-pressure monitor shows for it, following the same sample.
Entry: value=108 unit=mmHg
